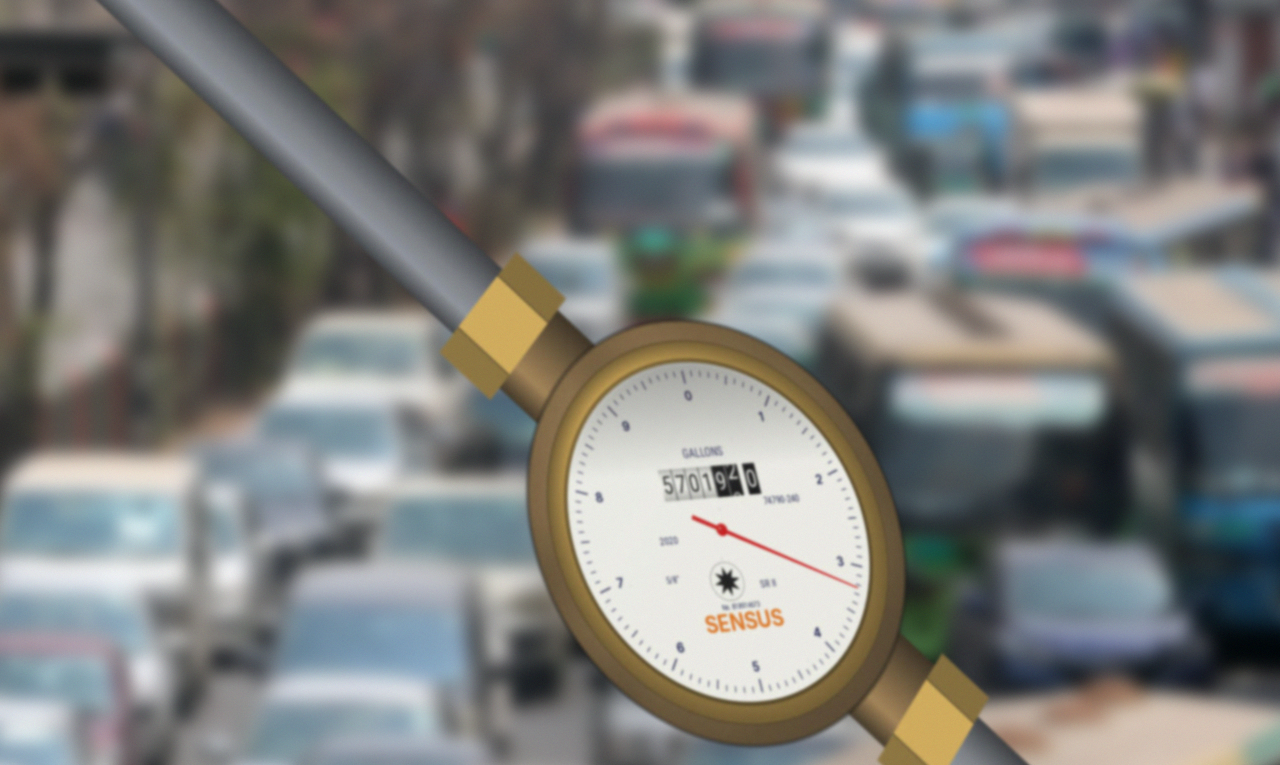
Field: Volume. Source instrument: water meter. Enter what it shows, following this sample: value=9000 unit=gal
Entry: value=5701923.2 unit=gal
